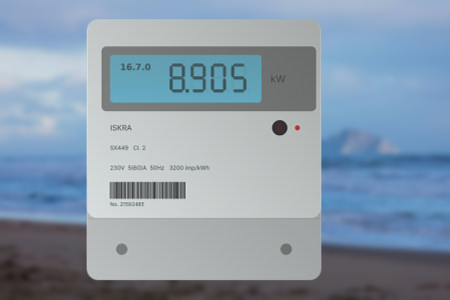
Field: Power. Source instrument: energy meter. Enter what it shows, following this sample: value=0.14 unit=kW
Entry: value=8.905 unit=kW
